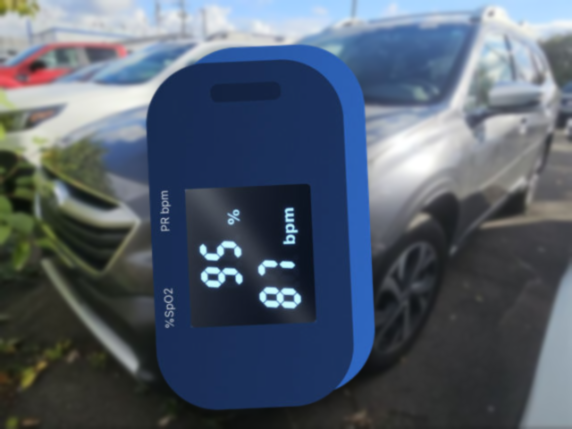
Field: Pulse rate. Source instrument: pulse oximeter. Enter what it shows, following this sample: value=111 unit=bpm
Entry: value=87 unit=bpm
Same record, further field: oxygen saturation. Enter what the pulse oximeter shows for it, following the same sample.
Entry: value=95 unit=%
